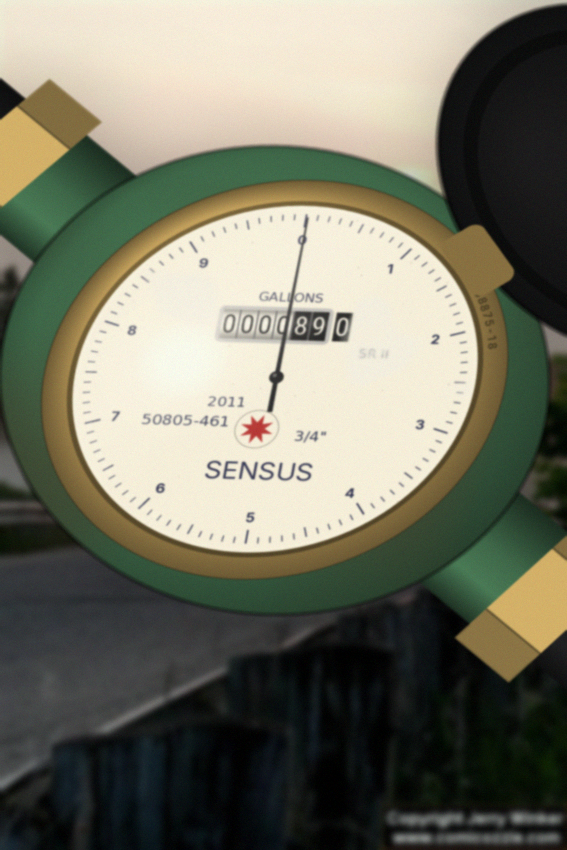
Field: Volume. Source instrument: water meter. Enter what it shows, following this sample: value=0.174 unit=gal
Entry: value=890.0 unit=gal
